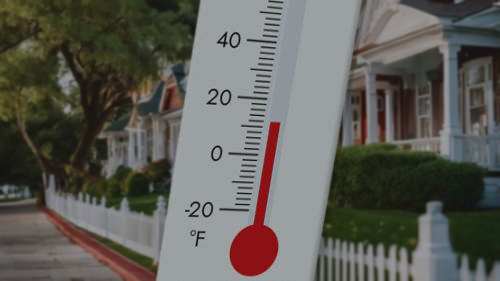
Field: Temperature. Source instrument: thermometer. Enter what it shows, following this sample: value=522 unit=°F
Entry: value=12 unit=°F
